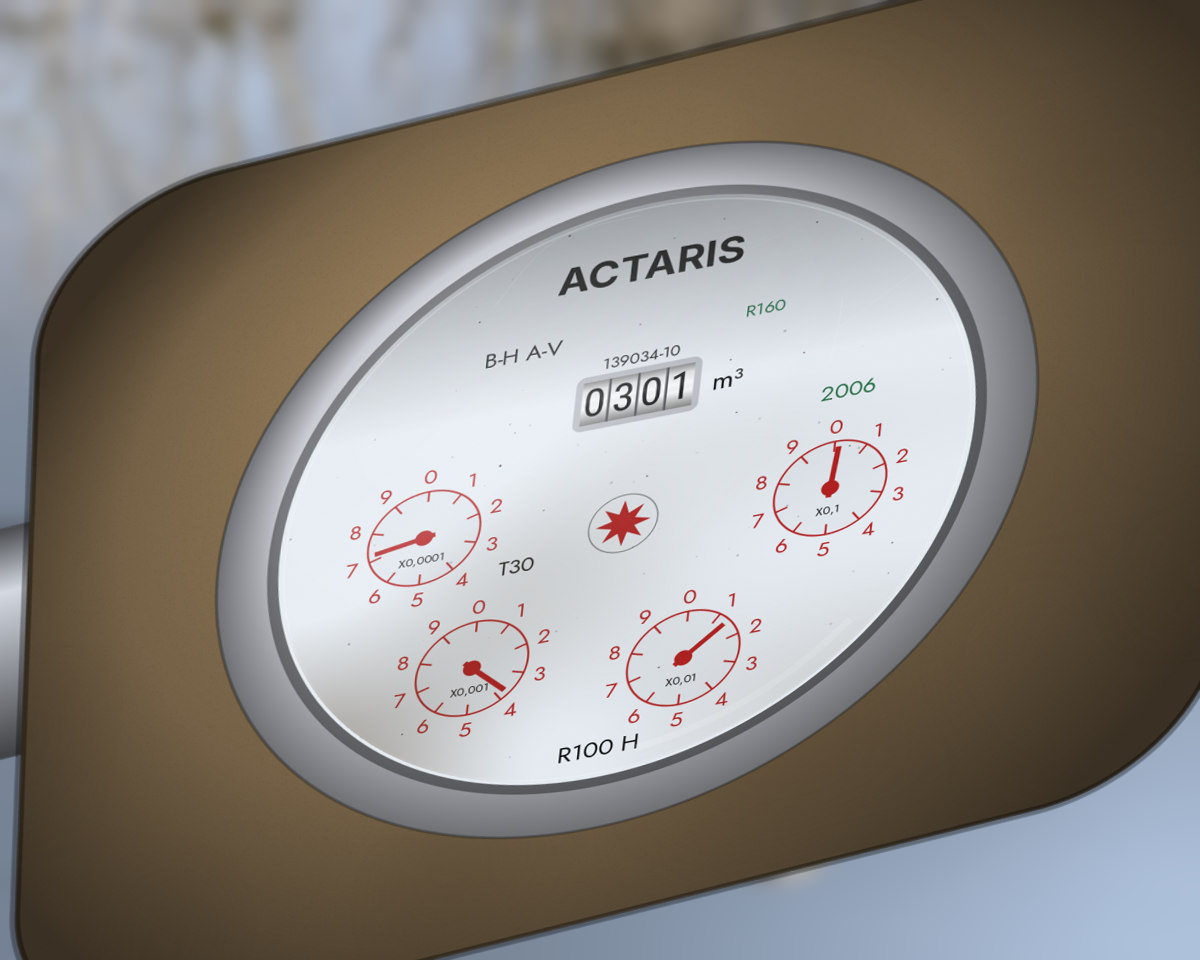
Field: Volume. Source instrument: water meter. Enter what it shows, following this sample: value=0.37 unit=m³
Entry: value=301.0137 unit=m³
